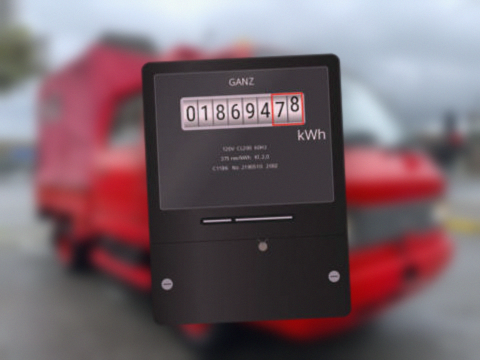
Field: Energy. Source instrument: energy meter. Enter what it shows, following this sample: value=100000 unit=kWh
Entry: value=18694.78 unit=kWh
